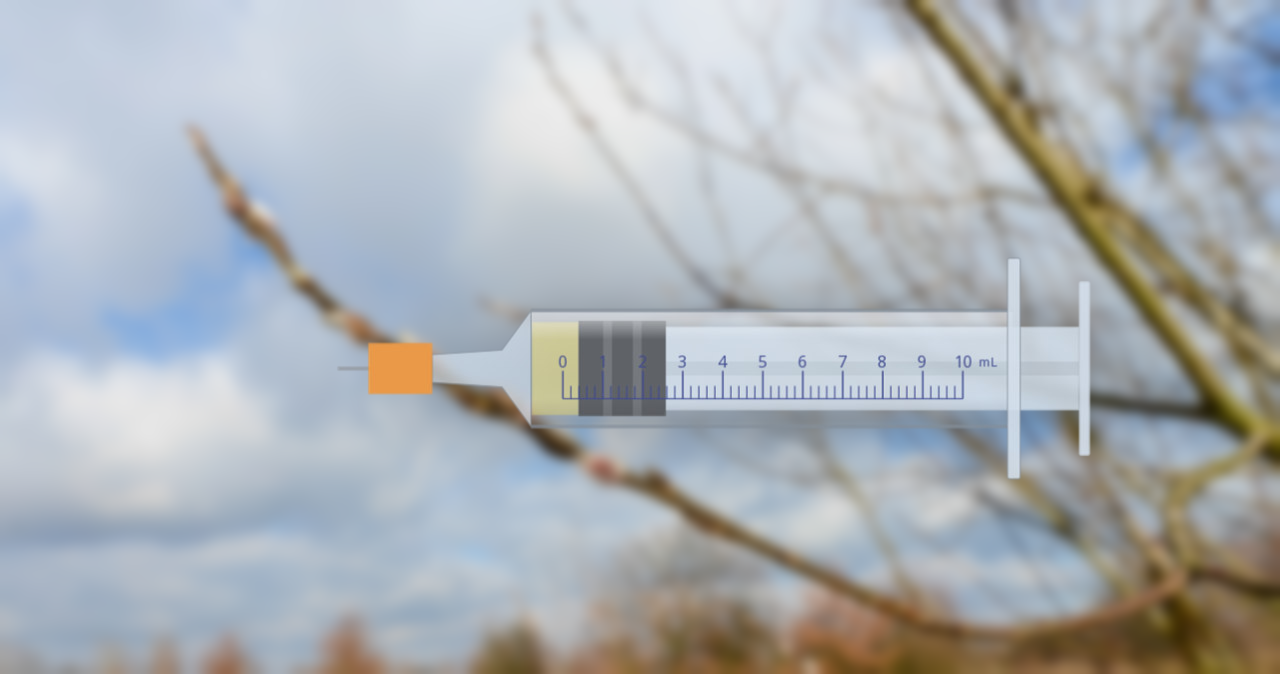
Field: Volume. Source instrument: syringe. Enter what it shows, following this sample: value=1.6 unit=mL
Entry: value=0.4 unit=mL
